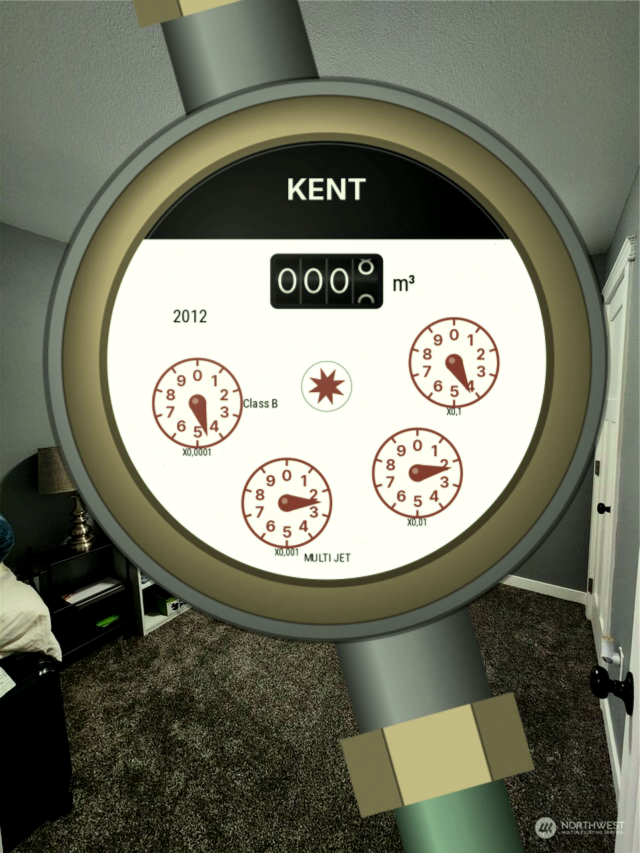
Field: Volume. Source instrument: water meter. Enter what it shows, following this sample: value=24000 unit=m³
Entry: value=8.4224 unit=m³
